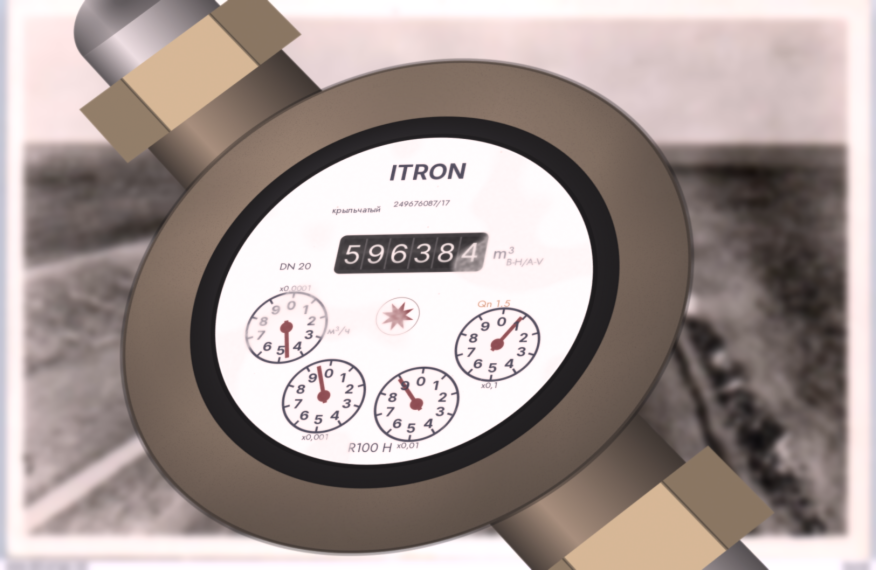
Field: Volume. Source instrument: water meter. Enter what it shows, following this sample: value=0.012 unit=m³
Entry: value=596384.0894 unit=m³
